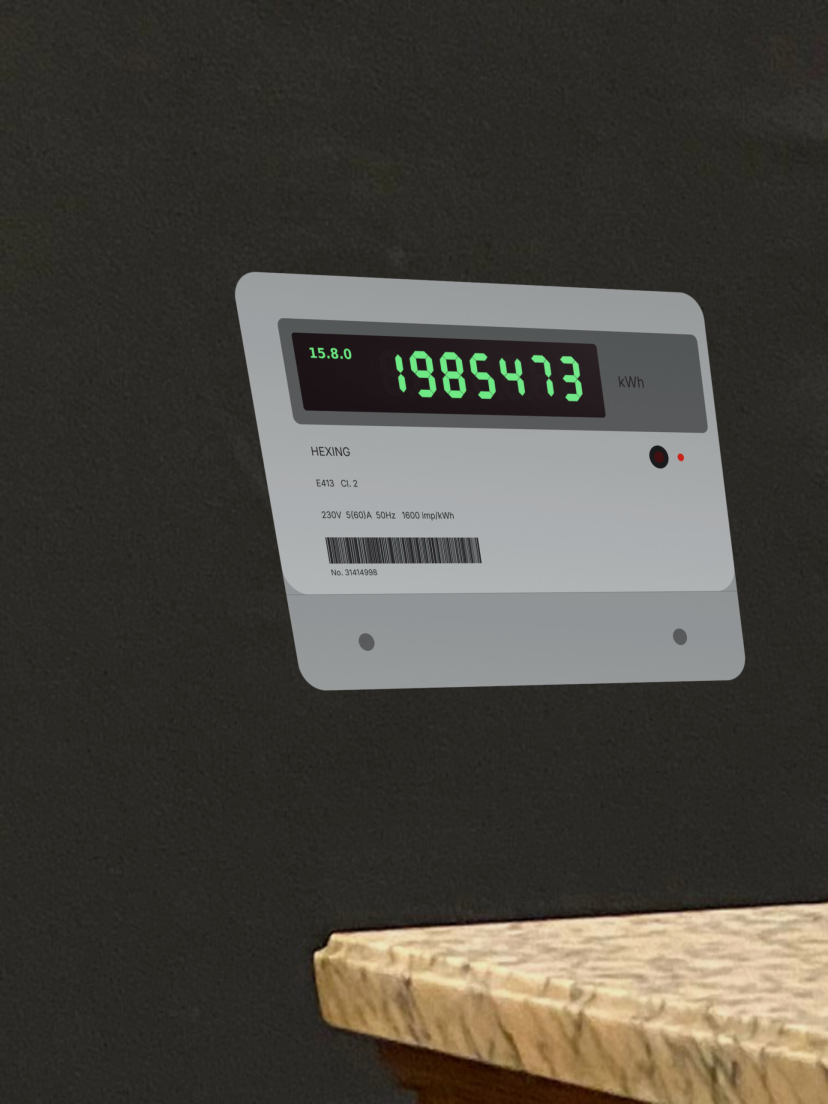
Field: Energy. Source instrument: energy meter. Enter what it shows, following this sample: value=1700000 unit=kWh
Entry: value=1985473 unit=kWh
